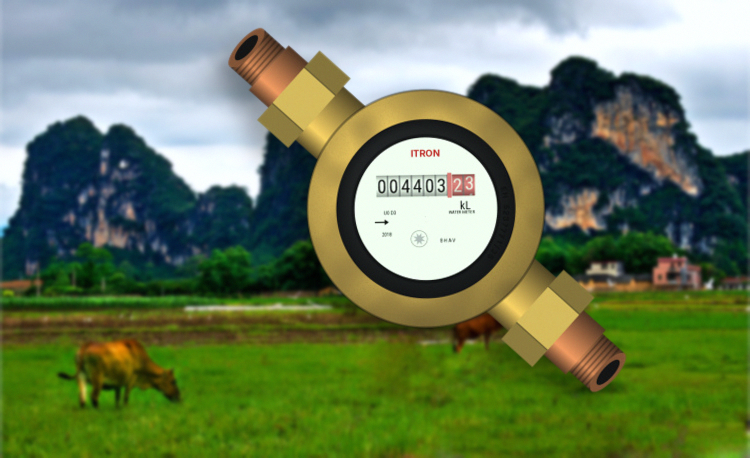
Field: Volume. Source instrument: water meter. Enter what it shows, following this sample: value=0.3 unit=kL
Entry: value=4403.23 unit=kL
